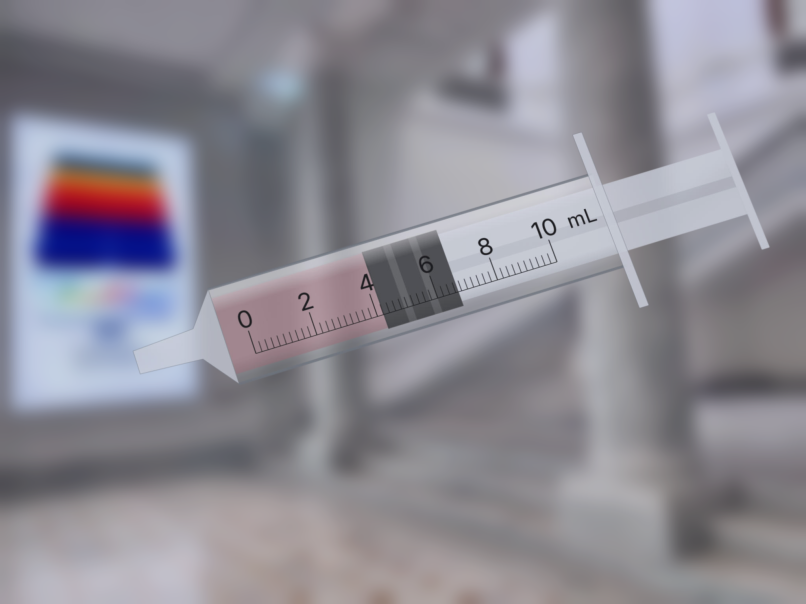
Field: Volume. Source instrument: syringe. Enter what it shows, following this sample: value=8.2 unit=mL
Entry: value=4.2 unit=mL
